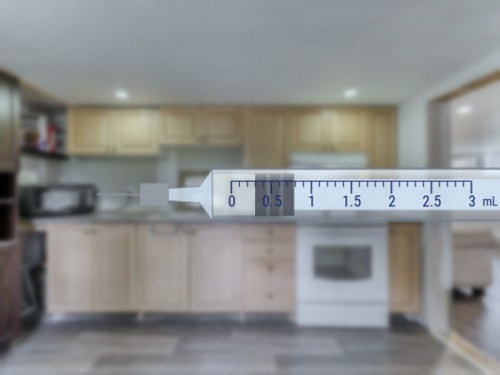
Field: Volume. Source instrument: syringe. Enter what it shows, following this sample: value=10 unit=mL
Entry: value=0.3 unit=mL
